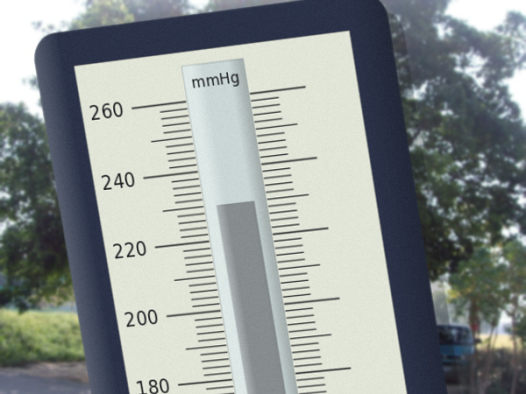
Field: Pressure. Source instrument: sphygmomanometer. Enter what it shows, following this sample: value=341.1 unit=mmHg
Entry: value=230 unit=mmHg
